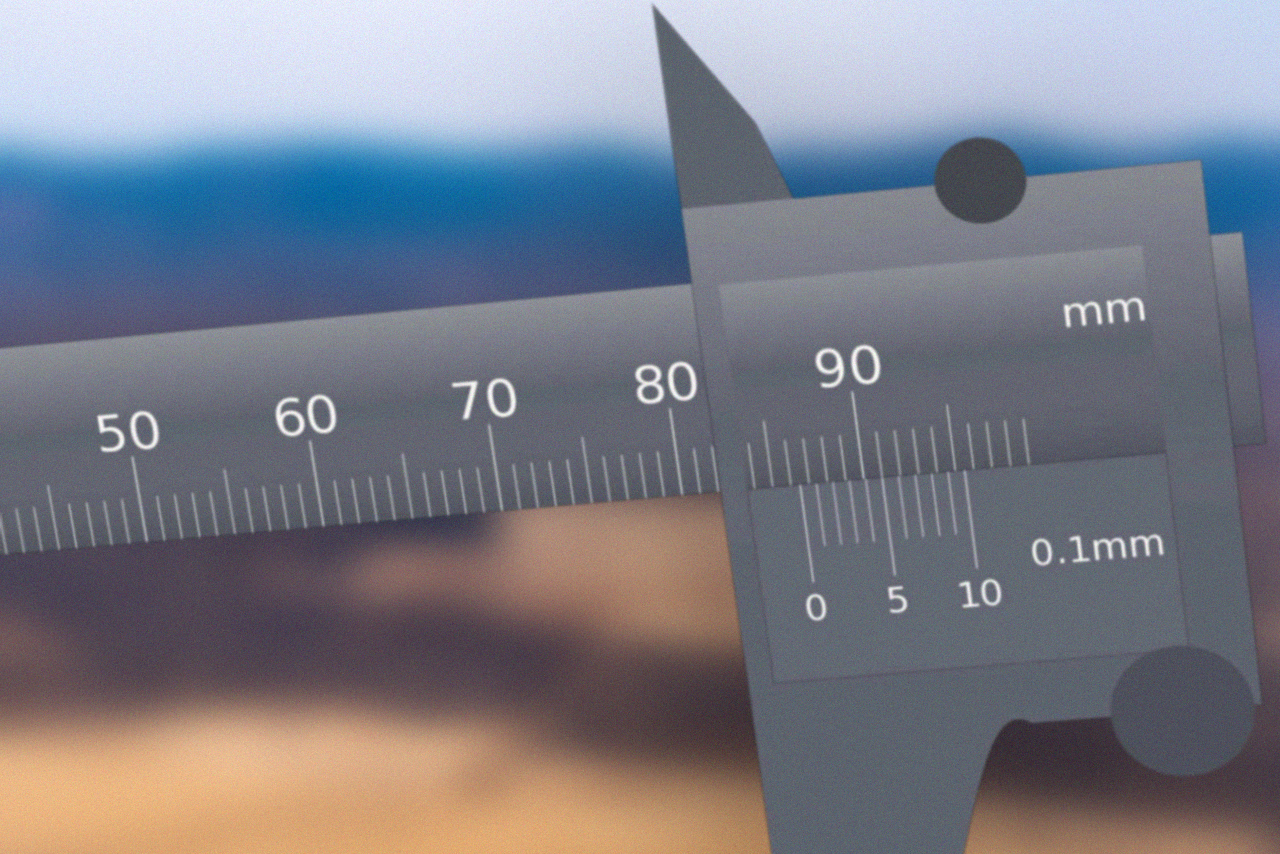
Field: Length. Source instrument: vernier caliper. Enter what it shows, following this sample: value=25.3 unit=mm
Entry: value=86.5 unit=mm
